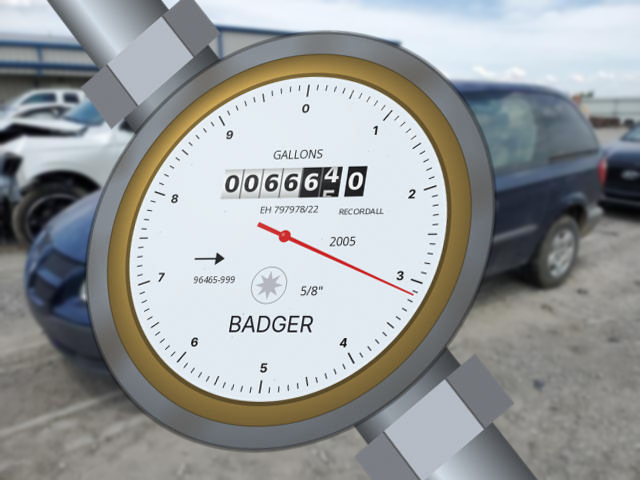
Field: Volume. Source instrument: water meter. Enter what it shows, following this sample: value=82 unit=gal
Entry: value=66643.1 unit=gal
